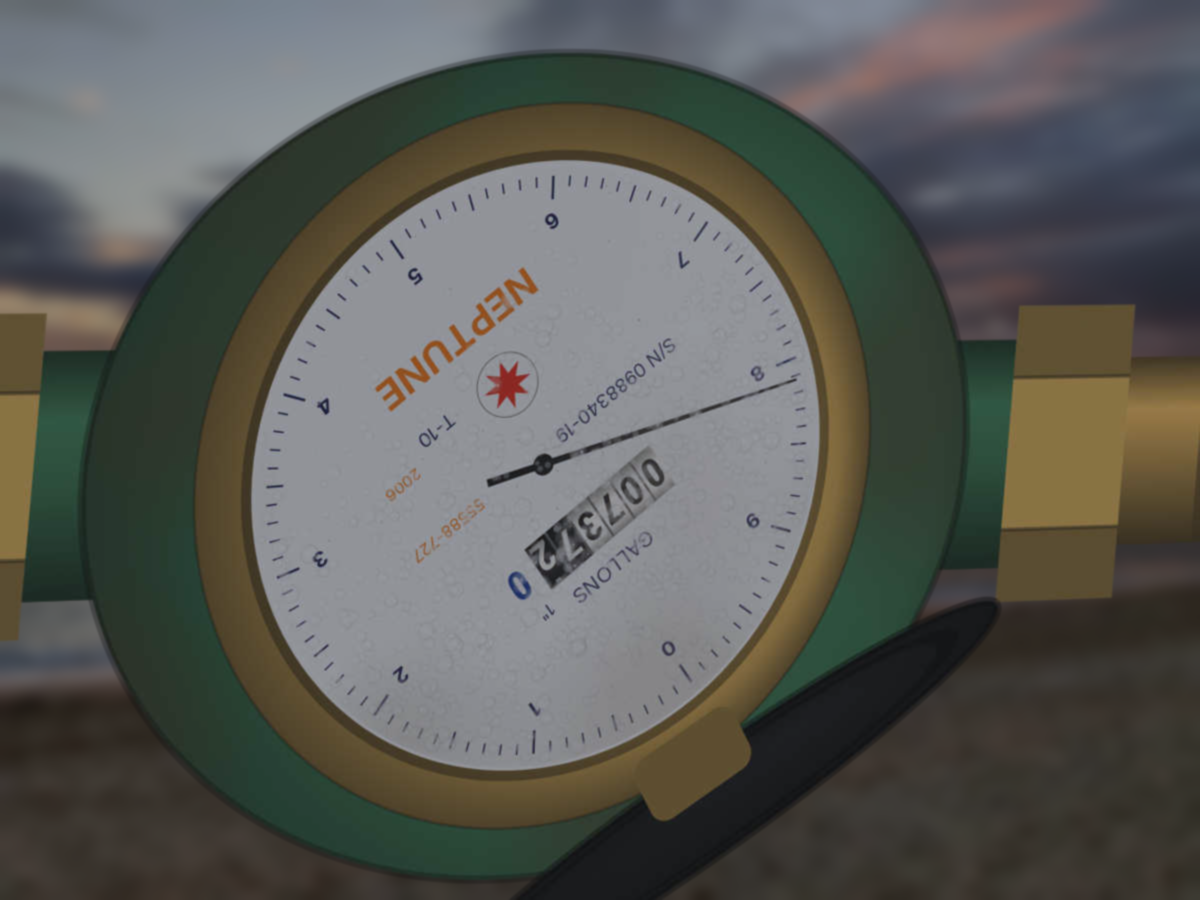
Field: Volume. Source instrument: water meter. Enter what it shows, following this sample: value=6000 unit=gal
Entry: value=73718.1 unit=gal
